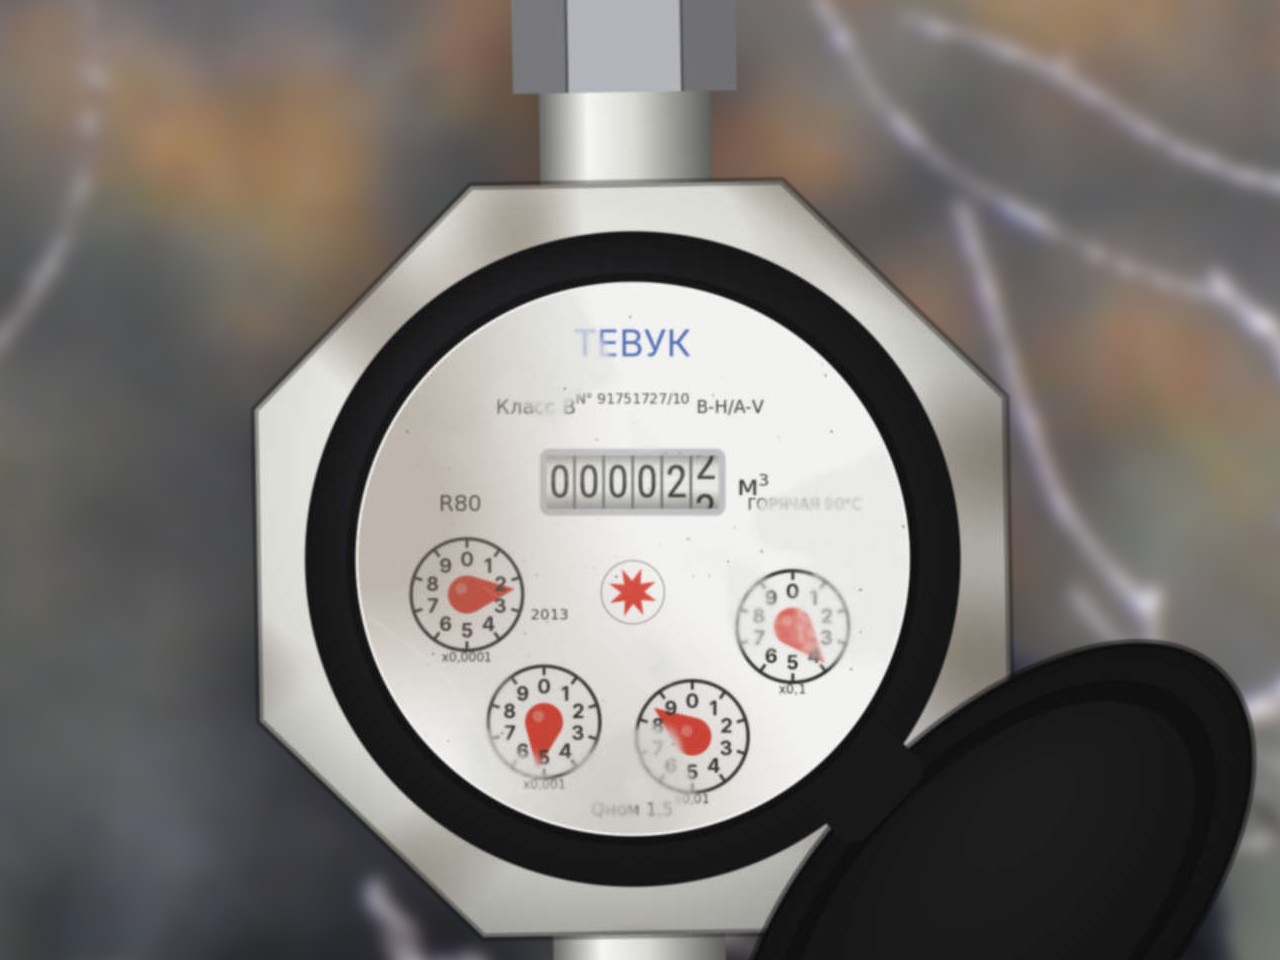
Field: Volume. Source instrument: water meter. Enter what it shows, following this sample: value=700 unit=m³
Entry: value=22.3852 unit=m³
